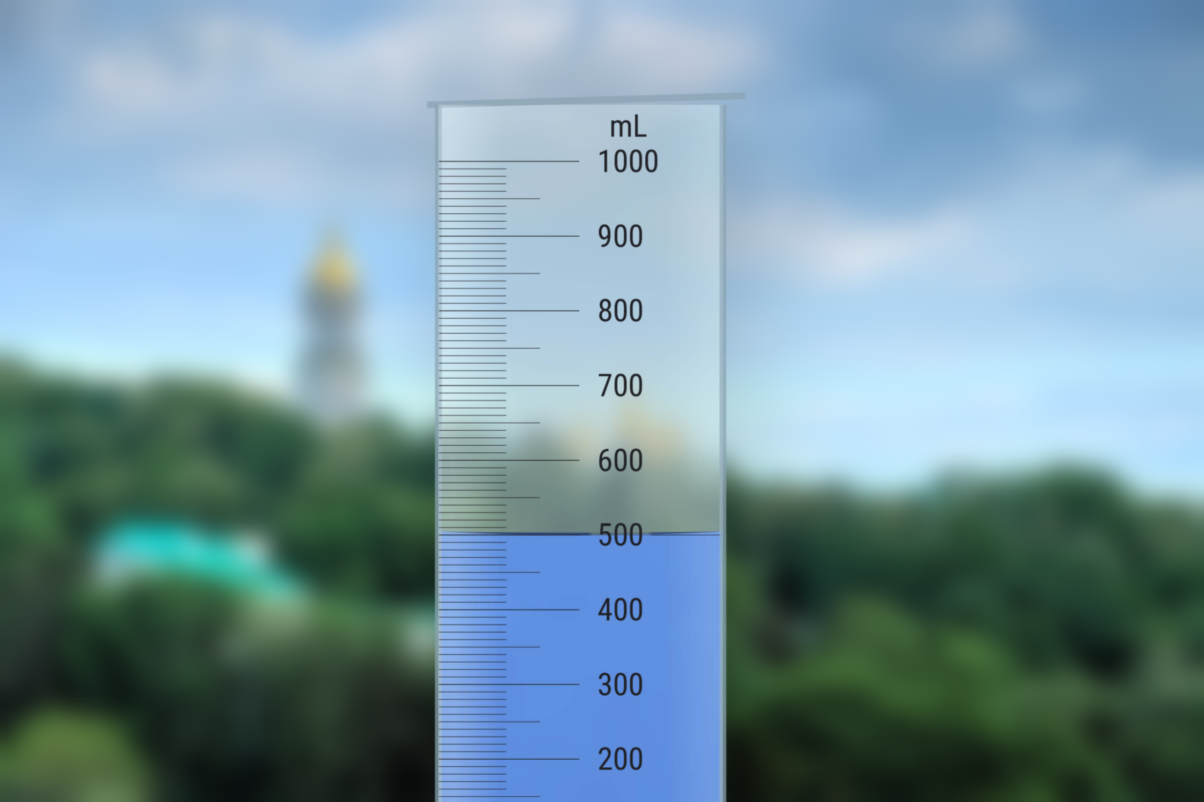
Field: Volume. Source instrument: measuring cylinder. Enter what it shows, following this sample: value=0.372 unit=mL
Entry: value=500 unit=mL
